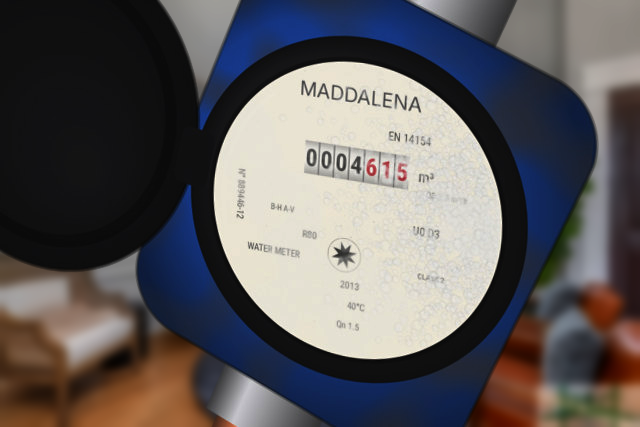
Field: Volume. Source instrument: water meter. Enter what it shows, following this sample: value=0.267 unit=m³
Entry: value=4.615 unit=m³
